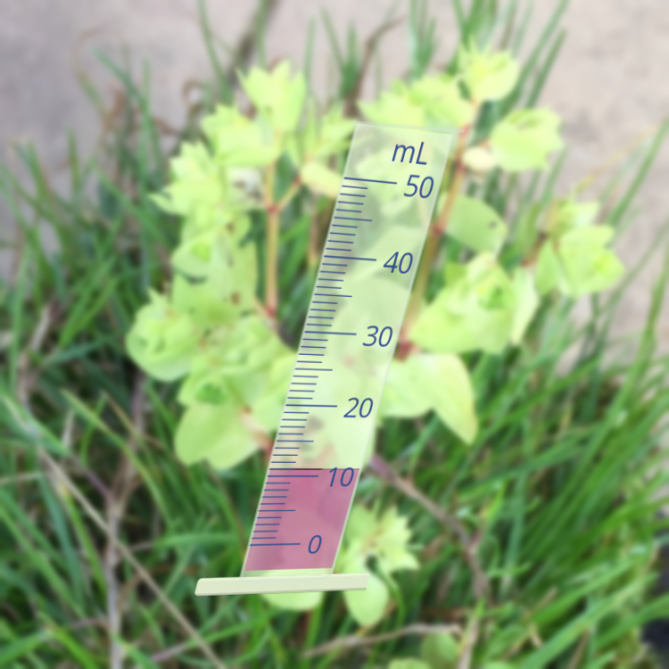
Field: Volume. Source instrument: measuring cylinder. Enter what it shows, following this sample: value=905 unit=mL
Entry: value=11 unit=mL
